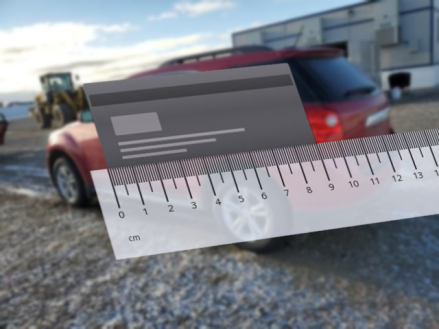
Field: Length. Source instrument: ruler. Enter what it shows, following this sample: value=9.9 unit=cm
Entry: value=9 unit=cm
